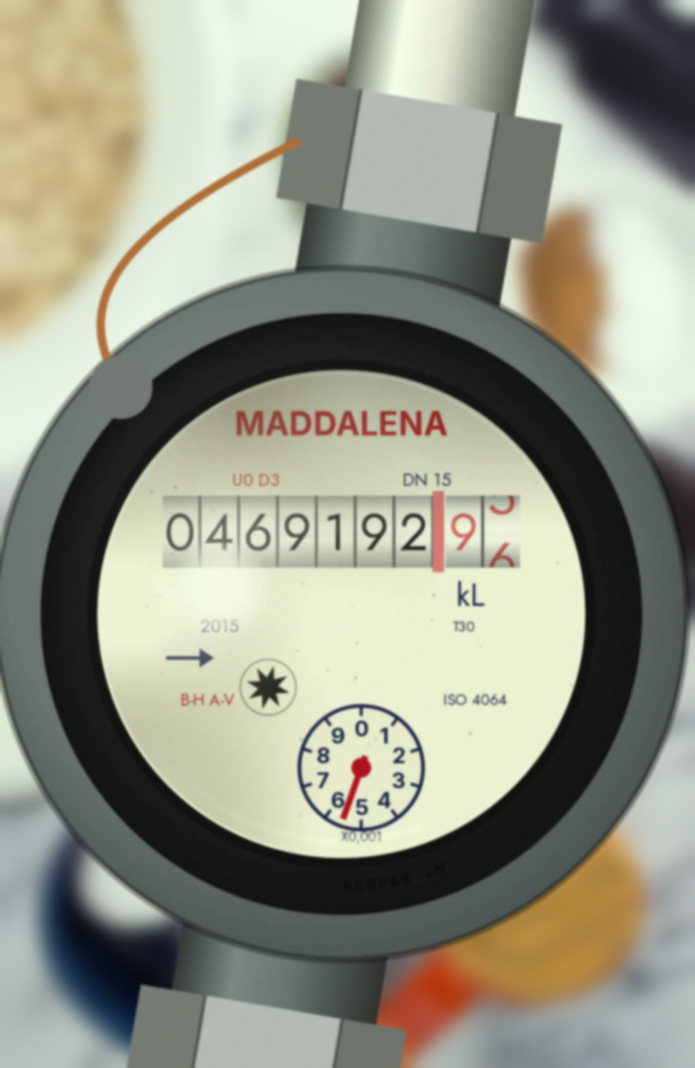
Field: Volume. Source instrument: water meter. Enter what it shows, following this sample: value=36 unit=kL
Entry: value=469192.955 unit=kL
